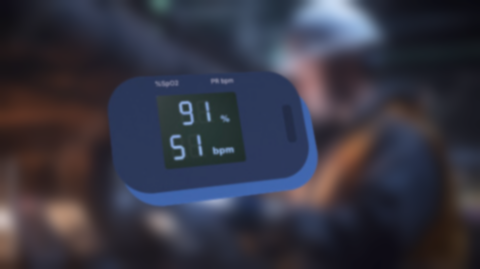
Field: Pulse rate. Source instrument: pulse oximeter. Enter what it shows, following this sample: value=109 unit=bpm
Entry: value=51 unit=bpm
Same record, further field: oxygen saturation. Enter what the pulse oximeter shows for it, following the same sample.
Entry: value=91 unit=%
